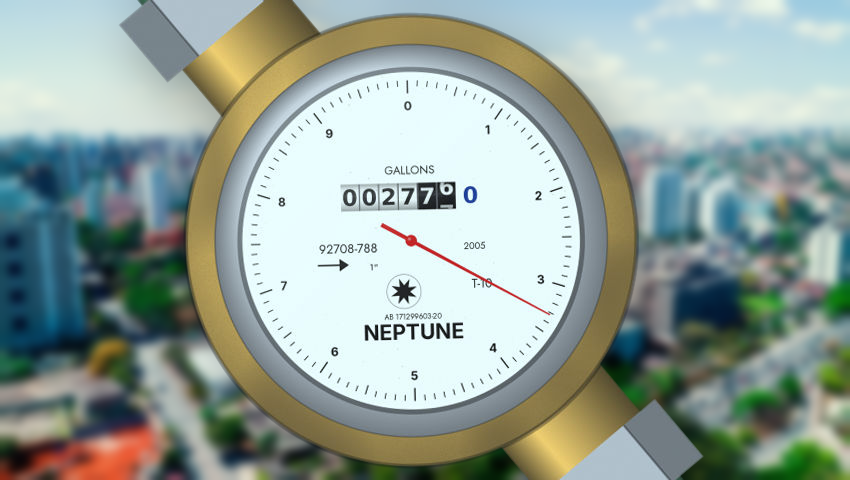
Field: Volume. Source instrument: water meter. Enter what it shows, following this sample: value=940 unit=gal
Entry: value=27763.3 unit=gal
